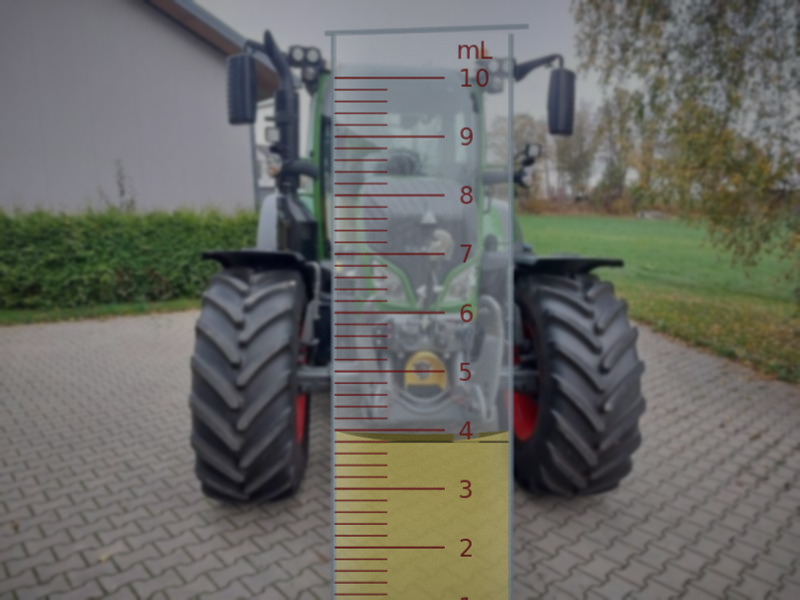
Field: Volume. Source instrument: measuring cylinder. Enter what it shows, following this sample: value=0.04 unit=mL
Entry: value=3.8 unit=mL
